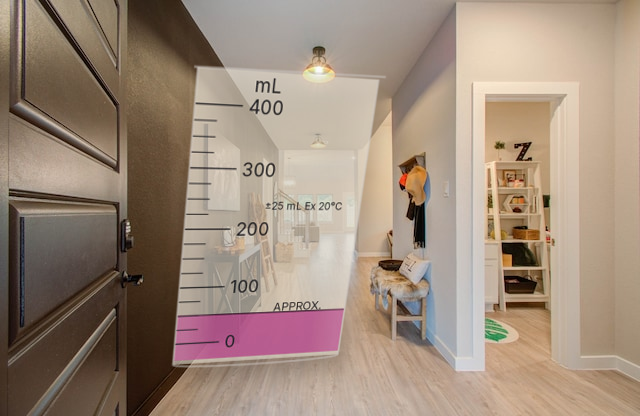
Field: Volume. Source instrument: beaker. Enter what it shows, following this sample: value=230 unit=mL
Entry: value=50 unit=mL
